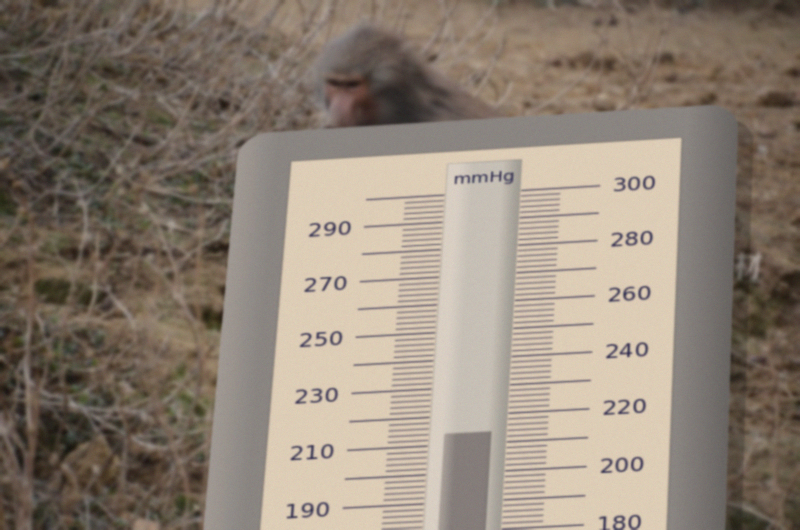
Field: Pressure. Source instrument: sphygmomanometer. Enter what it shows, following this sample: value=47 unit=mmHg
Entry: value=214 unit=mmHg
